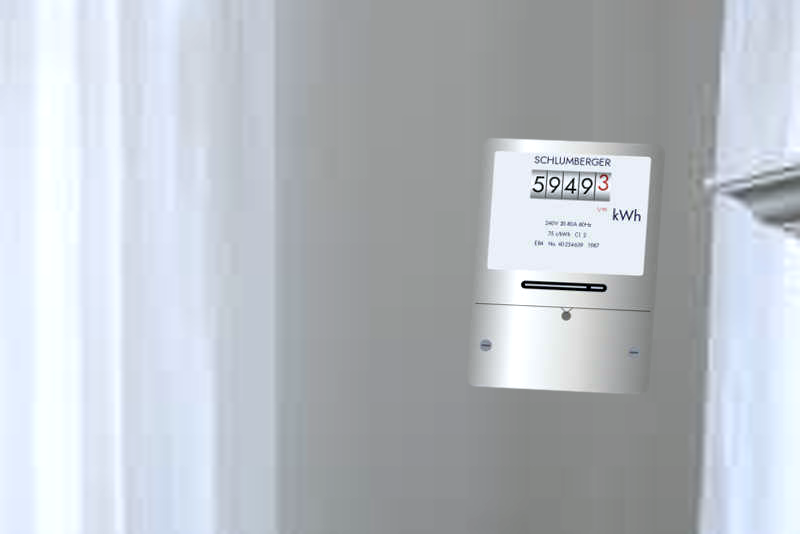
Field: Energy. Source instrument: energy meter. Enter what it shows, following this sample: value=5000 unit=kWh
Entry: value=5949.3 unit=kWh
